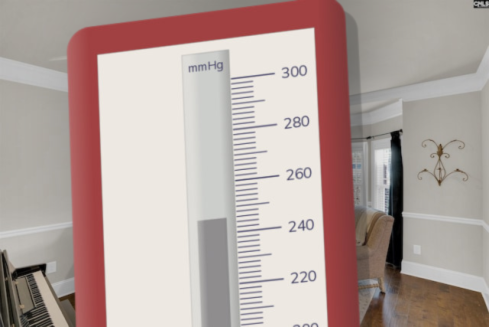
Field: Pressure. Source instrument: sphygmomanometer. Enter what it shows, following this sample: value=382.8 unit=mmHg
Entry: value=246 unit=mmHg
